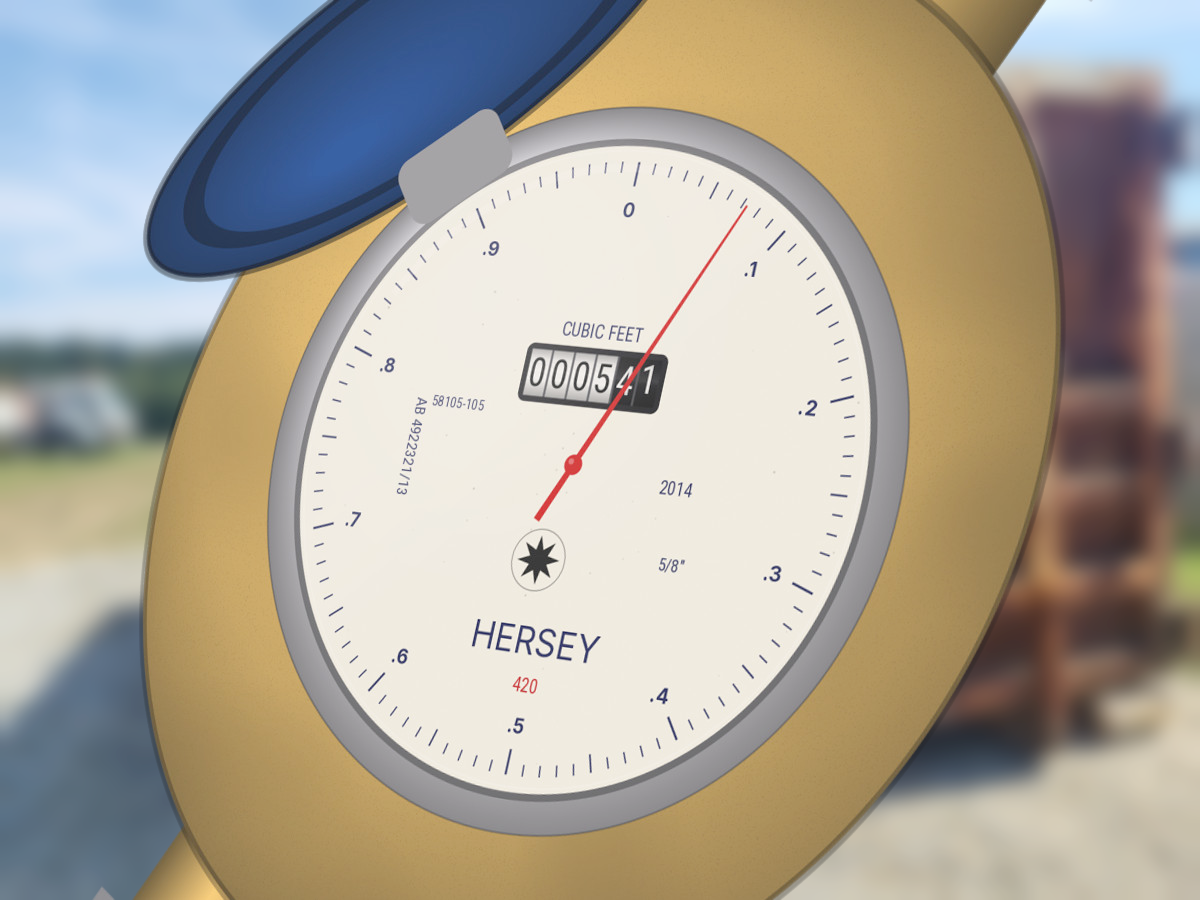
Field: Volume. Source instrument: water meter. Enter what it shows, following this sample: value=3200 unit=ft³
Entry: value=541.07 unit=ft³
